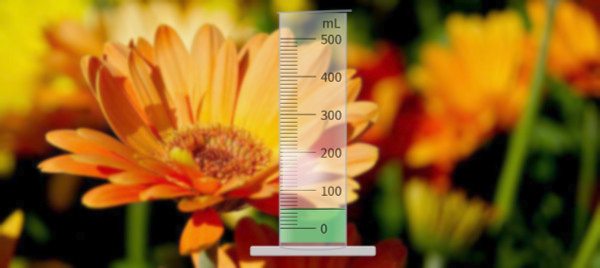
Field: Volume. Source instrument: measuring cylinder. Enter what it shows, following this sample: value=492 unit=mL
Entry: value=50 unit=mL
